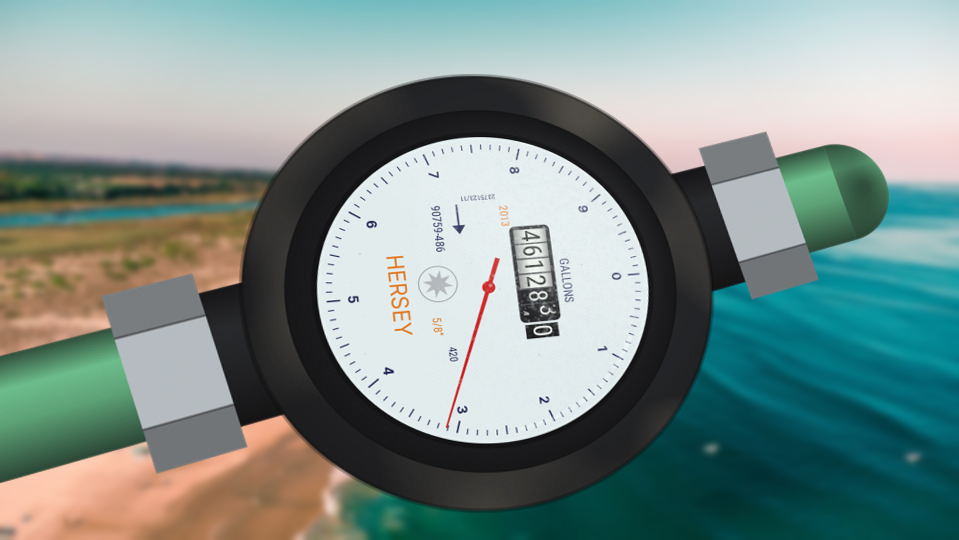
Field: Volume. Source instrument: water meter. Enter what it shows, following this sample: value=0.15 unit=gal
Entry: value=4612833.1 unit=gal
